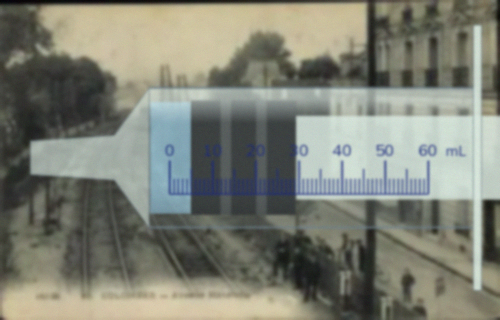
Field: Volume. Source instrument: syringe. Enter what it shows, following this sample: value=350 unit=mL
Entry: value=5 unit=mL
